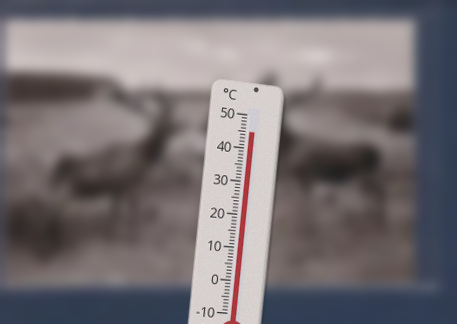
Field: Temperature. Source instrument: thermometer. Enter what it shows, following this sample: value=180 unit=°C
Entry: value=45 unit=°C
